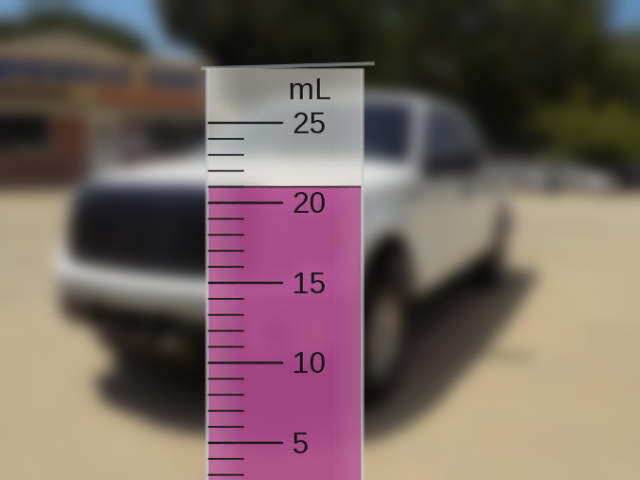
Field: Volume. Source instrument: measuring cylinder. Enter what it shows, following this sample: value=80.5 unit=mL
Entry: value=21 unit=mL
